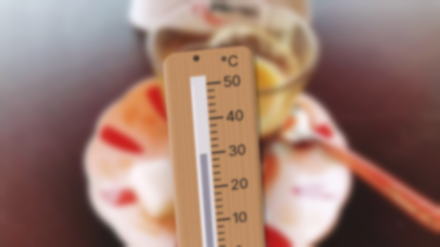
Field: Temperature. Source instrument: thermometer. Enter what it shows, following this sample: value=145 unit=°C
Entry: value=30 unit=°C
